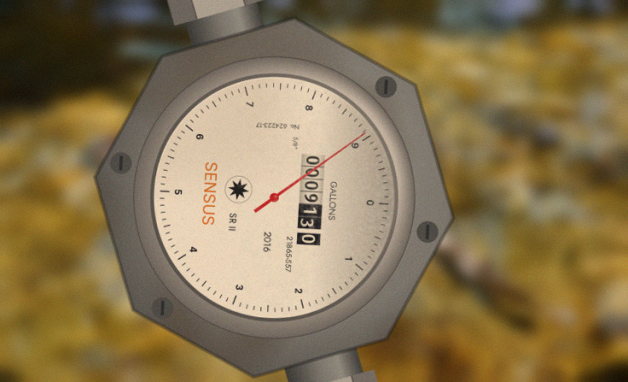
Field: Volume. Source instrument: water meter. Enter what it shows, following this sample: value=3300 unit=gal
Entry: value=9128.9 unit=gal
